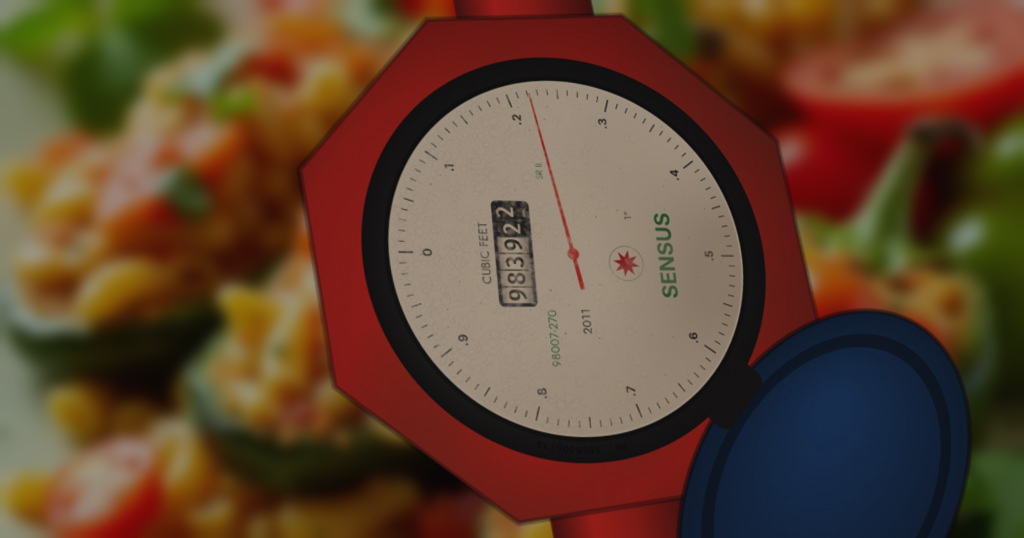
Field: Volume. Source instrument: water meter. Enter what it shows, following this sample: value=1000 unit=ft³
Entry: value=983922.22 unit=ft³
